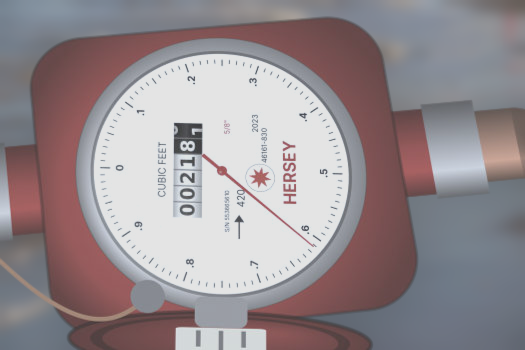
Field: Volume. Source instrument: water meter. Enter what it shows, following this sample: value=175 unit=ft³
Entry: value=2180.61 unit=ft³
